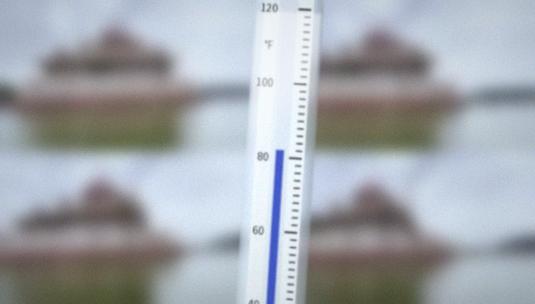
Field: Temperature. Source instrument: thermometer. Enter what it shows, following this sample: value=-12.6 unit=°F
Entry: value=82 unit=°F
